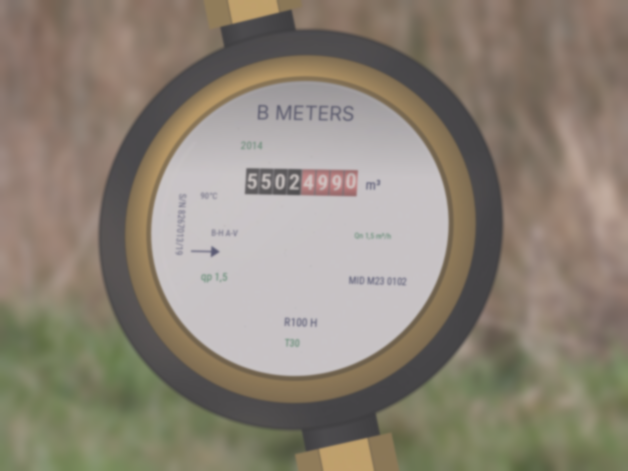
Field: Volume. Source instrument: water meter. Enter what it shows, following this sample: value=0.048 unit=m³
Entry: value=5502.4990 unit=m³
